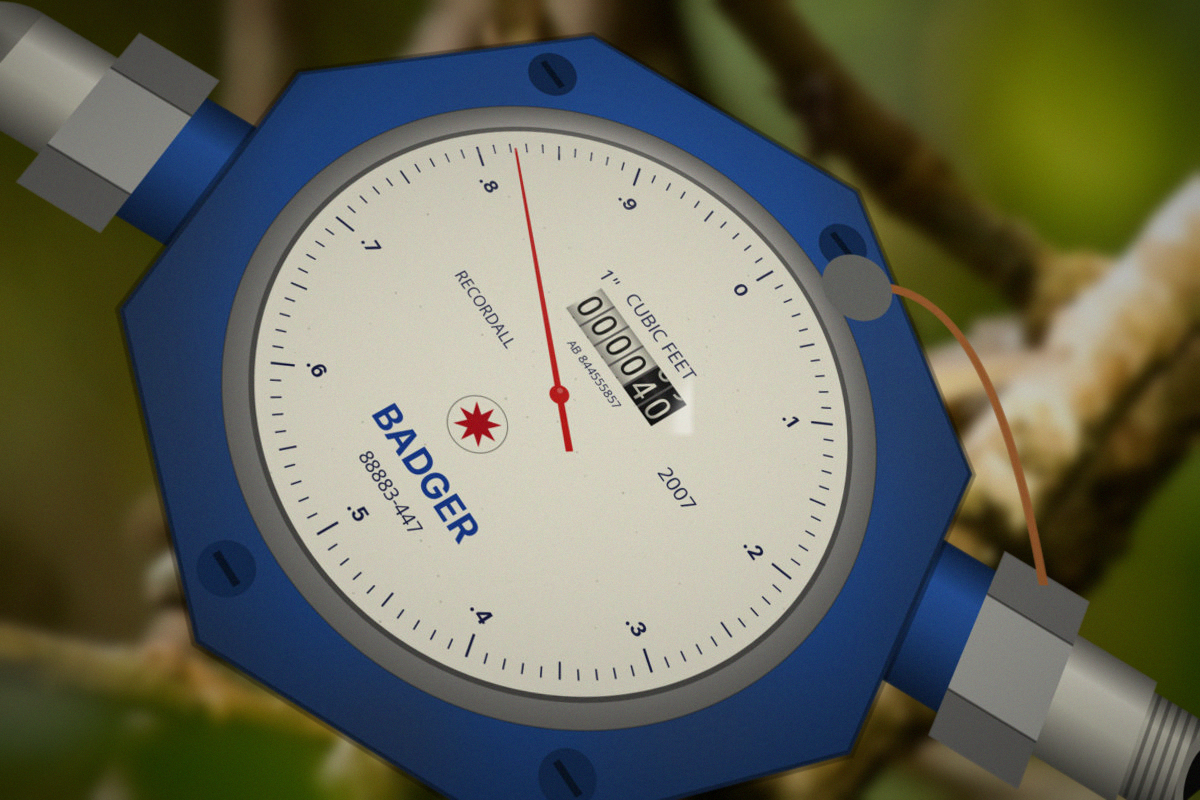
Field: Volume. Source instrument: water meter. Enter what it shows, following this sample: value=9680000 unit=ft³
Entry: value=39.82 unit=ft³
